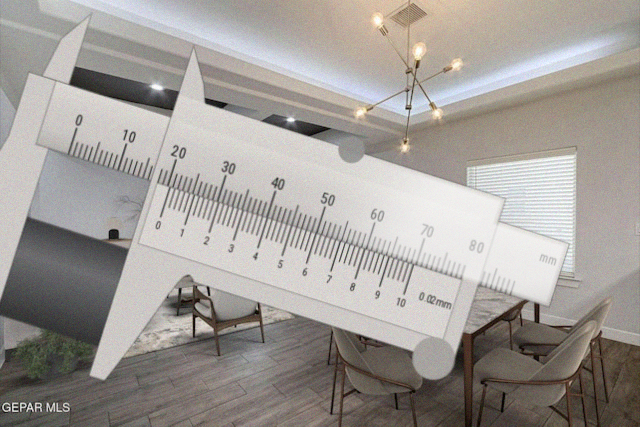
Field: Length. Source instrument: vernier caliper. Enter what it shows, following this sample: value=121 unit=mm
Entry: value=20.5 unit=mm
